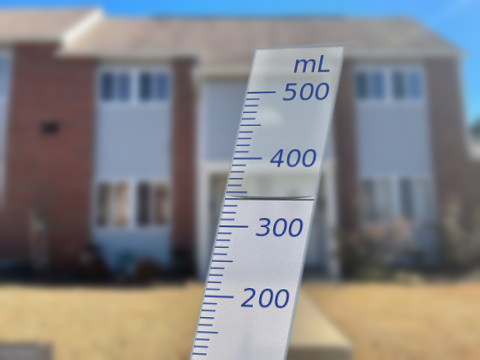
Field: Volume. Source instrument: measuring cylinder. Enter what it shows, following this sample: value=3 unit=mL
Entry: value=340 unit=mL
